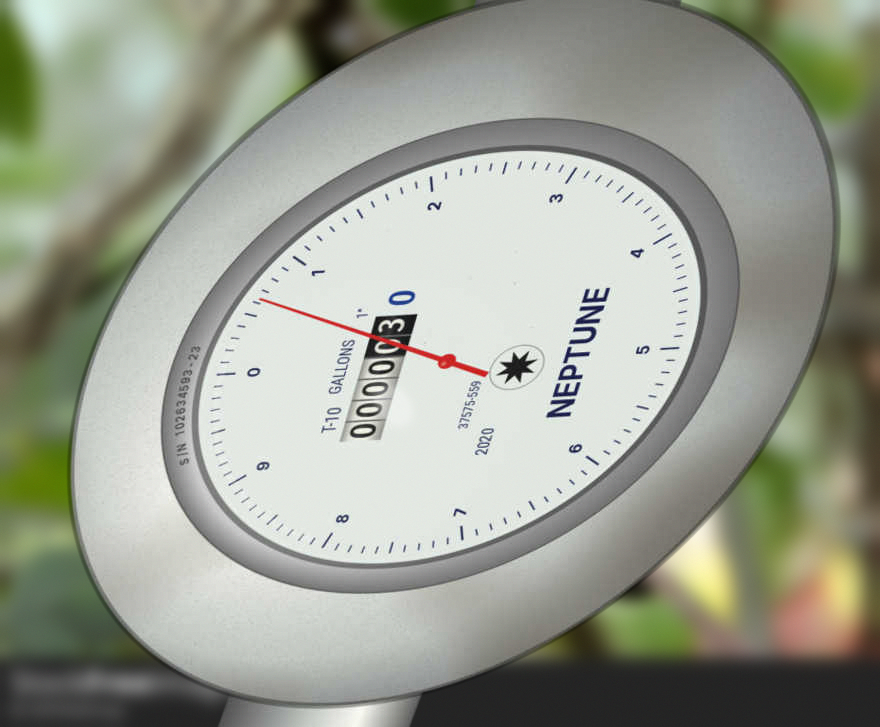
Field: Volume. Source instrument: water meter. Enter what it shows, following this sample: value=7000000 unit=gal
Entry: value=30.6 unit=gal
